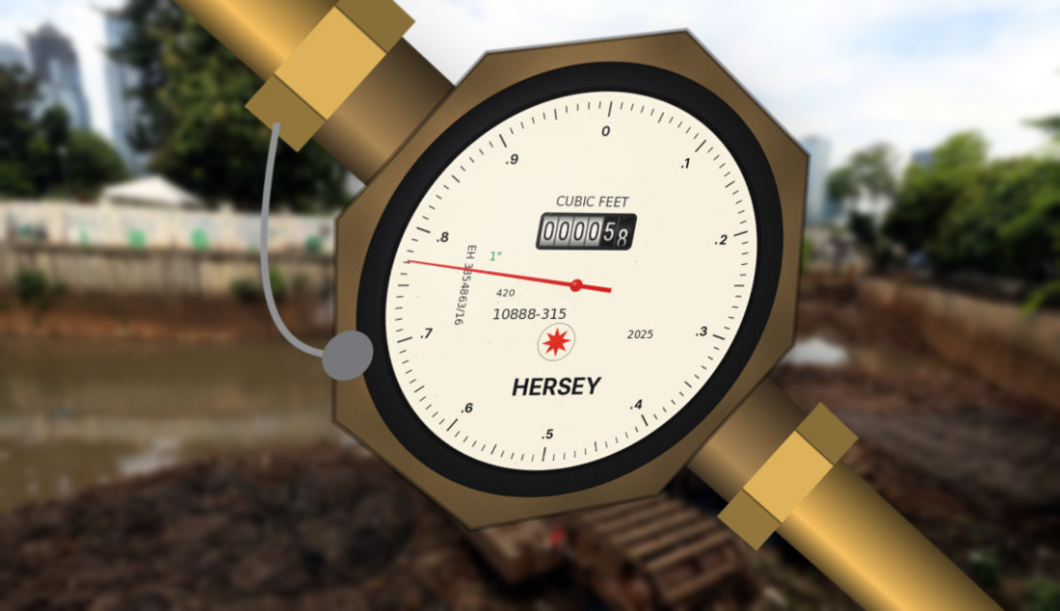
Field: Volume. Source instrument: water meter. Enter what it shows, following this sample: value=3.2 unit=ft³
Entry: value=57.77 unit=ft³
